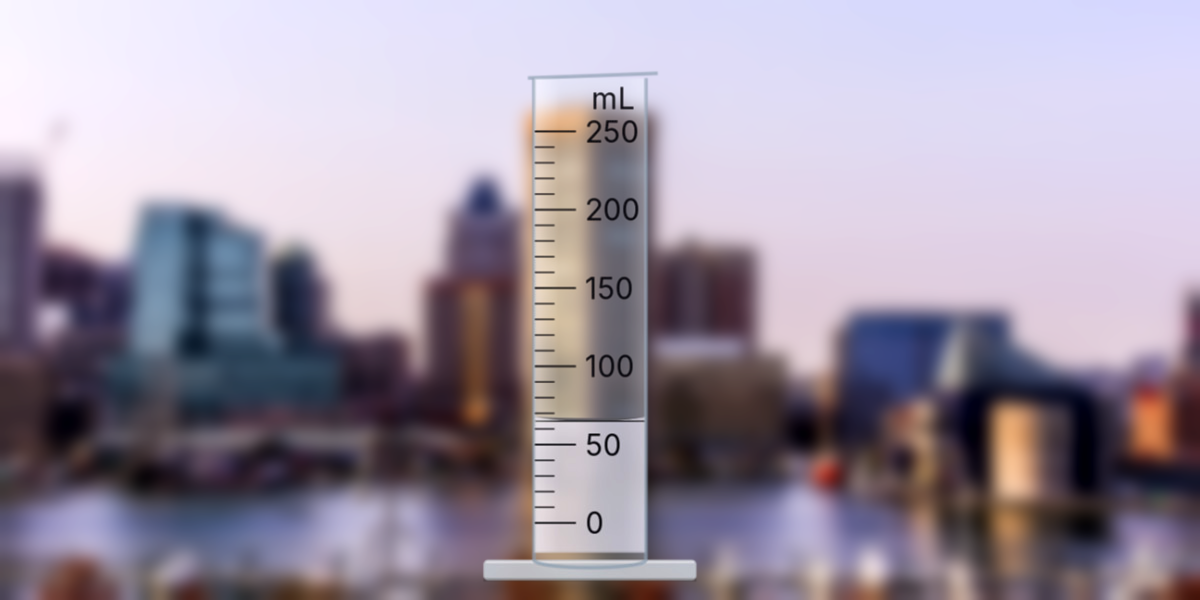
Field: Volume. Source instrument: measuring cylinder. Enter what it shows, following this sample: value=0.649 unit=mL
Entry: value=65 unit=mL
